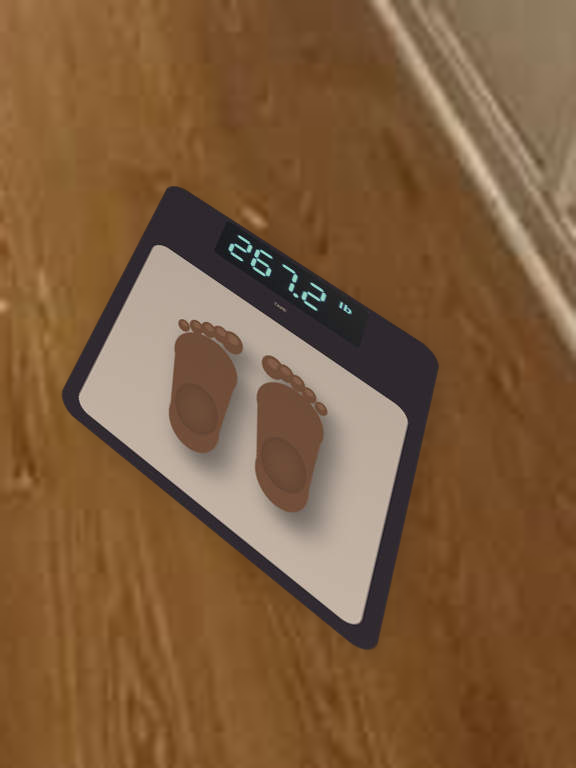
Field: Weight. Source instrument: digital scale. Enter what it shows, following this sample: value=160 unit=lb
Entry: value=267.2 unit=lb
